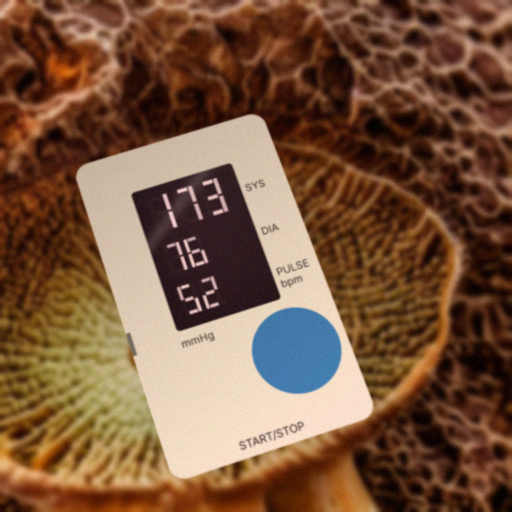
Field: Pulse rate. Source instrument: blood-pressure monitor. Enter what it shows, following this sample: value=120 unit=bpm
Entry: value=52 unit=bpm
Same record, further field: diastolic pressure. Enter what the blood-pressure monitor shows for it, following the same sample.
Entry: value=76 unit=mmHg
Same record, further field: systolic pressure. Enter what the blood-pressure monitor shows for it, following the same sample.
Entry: value=173 unit=mmHg
